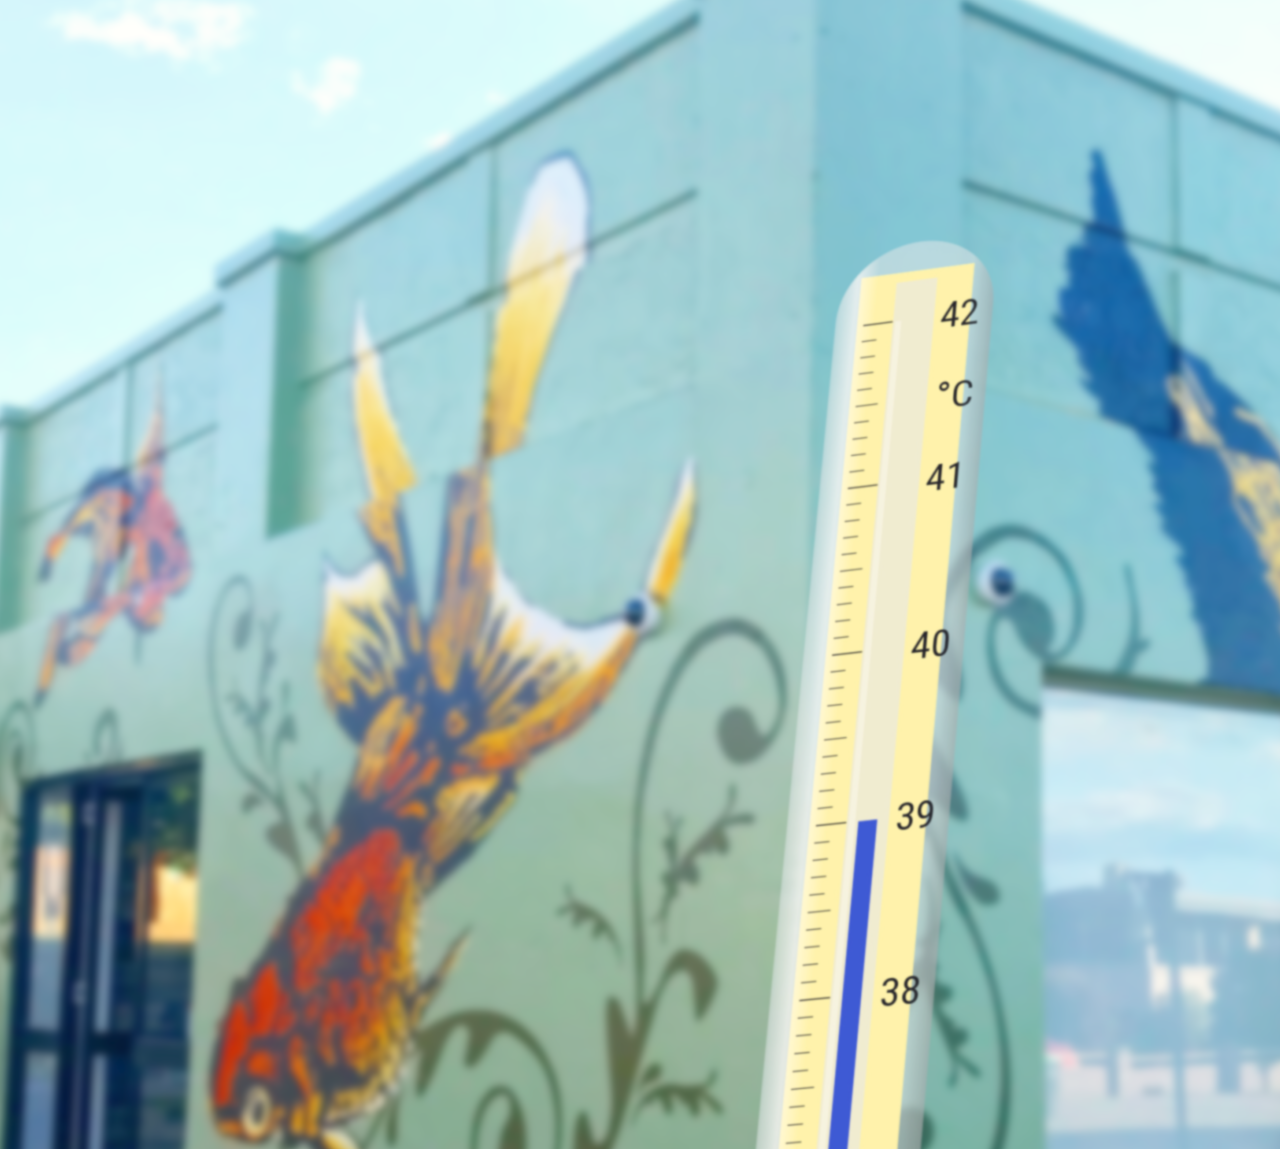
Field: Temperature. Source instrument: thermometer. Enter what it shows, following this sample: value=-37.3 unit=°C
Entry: value=39 unit=°C
